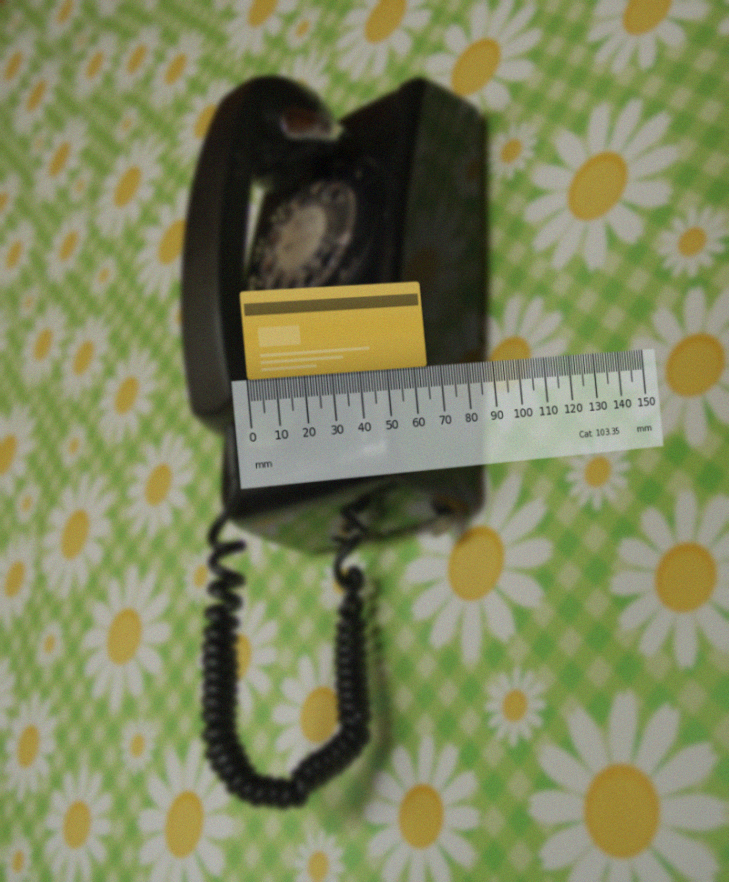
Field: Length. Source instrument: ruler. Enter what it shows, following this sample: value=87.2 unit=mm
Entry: value=65 unit=mm
